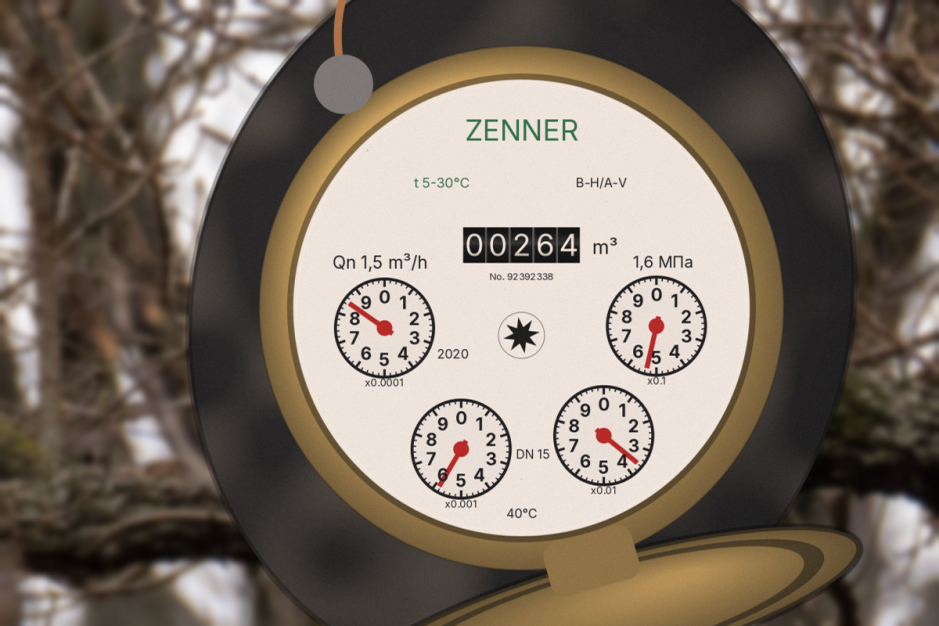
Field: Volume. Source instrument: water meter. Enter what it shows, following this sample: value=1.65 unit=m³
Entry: value=264.5358 unit=m³
